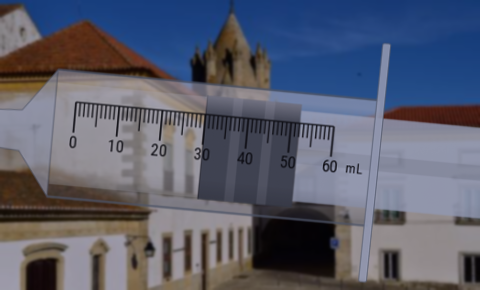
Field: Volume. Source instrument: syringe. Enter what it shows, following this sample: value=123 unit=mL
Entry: value=30 unit=mL
